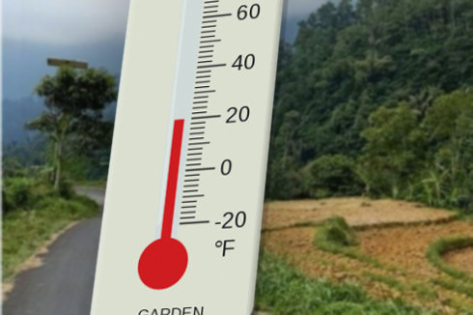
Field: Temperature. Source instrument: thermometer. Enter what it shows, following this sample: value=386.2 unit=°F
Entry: value=20 unit=°F
